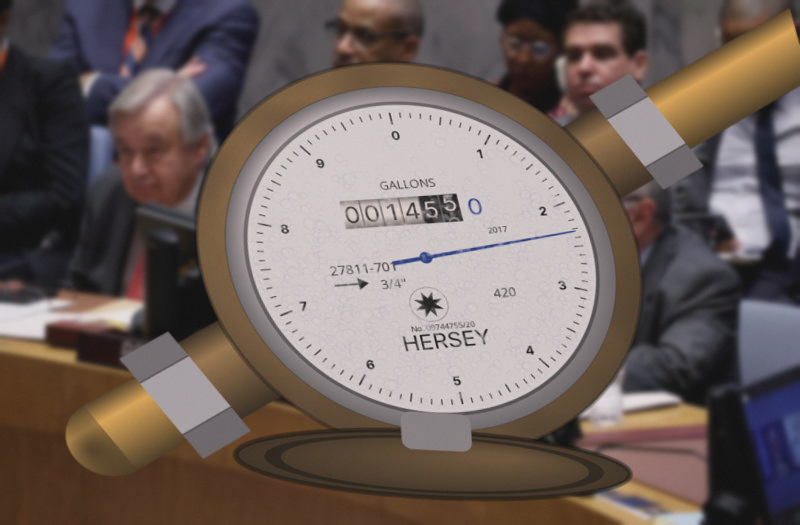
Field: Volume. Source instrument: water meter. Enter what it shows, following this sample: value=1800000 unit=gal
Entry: value=14552.3 unit=gal
